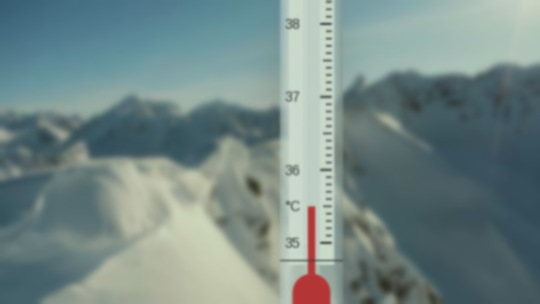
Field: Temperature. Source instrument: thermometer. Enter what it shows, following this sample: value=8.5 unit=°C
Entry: value=35.5 unit=°C
